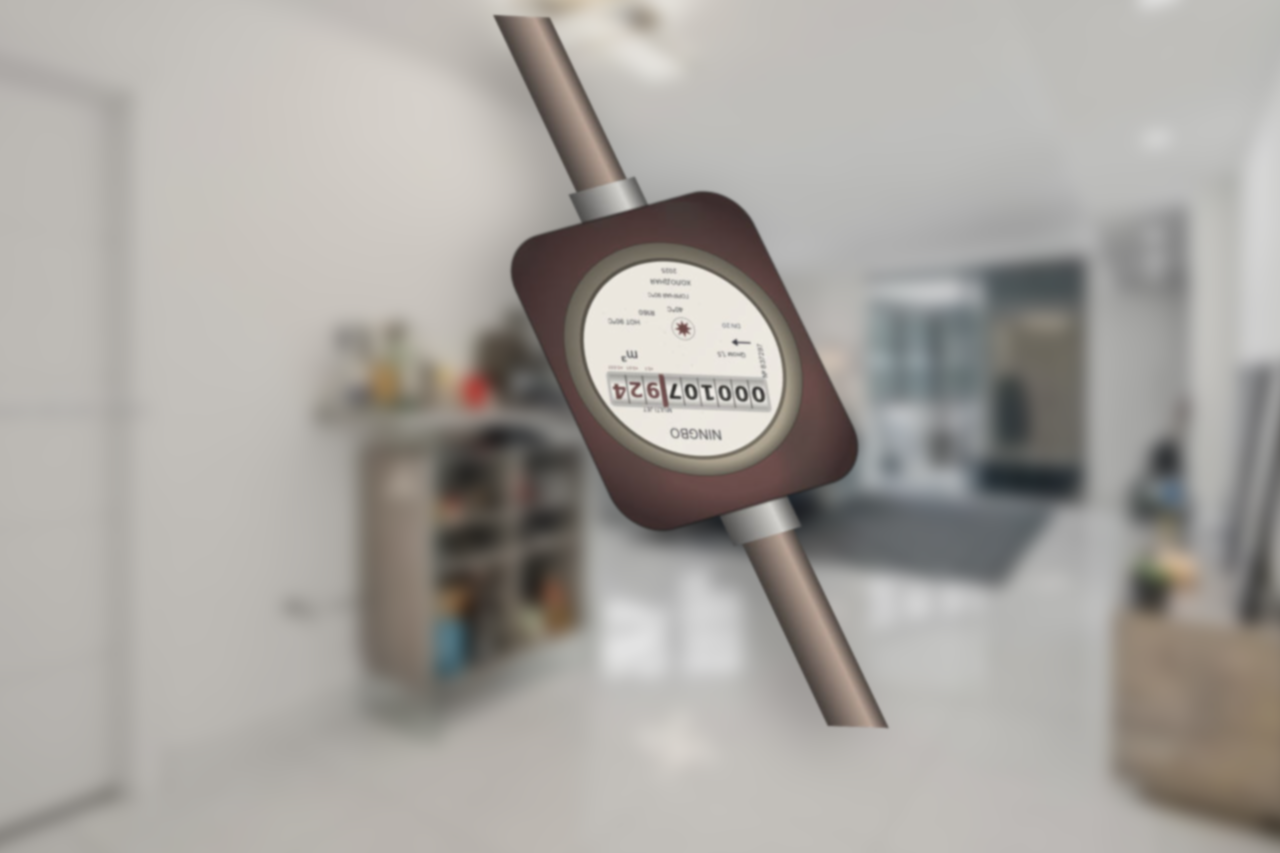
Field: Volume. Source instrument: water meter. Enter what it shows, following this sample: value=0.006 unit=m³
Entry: value=107.924 unit=m³
